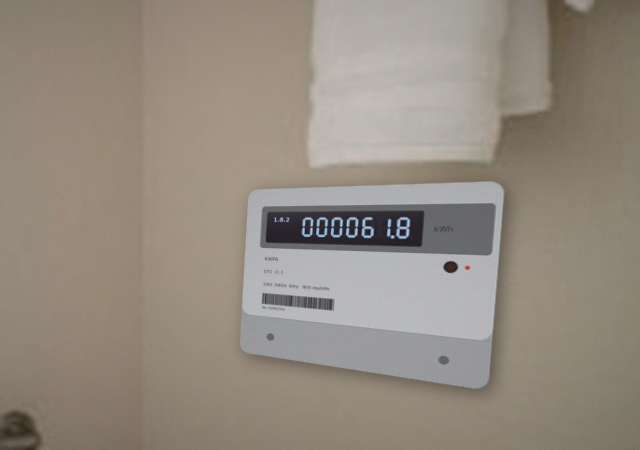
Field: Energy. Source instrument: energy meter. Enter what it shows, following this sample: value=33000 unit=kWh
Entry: value=61.8 unit=kWh
